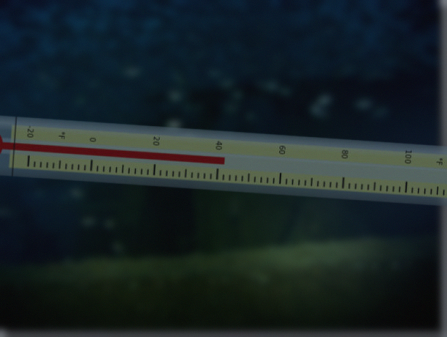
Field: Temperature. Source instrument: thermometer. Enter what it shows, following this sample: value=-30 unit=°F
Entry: value=42 unit=°F
